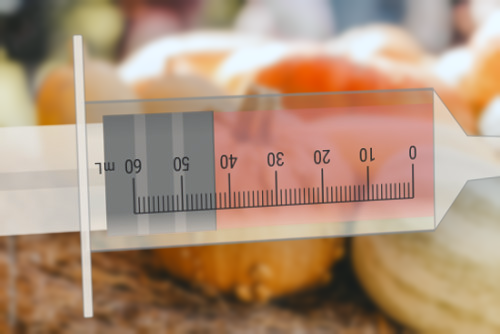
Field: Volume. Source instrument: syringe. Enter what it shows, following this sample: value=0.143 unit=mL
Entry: value=43 unit=mL
